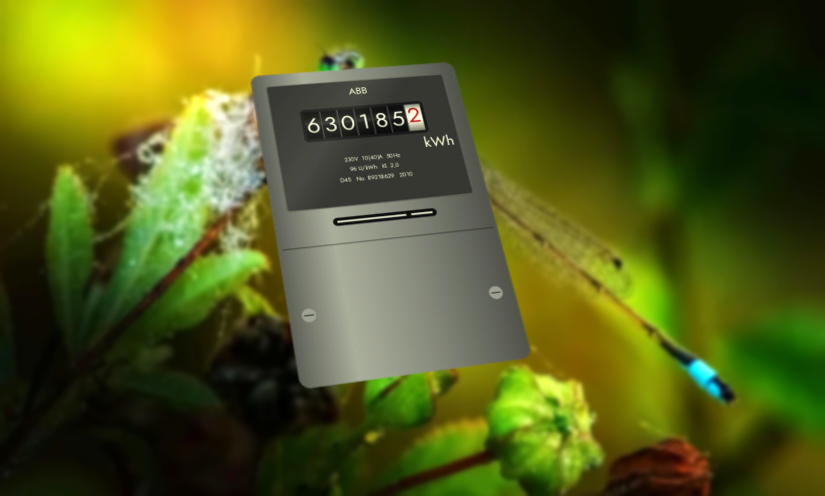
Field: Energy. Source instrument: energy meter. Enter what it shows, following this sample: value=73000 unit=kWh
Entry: value=630185.2 unit=kWh
